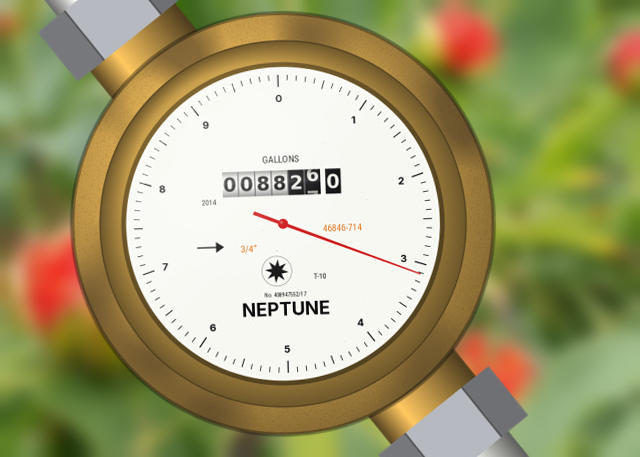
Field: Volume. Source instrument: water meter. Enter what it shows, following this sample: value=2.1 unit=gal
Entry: value=88263.1 unit=gal
